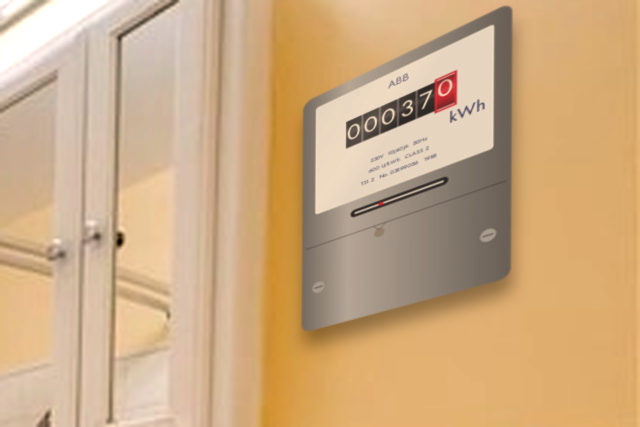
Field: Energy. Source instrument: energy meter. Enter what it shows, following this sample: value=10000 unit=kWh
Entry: value=37.0 unit=kWh
